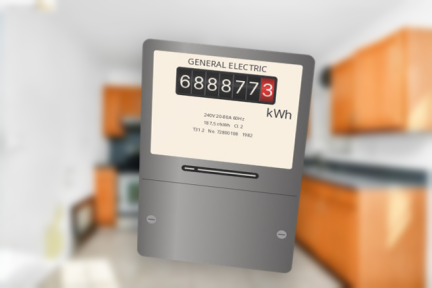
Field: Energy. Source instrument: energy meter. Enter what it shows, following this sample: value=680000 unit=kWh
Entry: value=688877.3 unit=kWh
